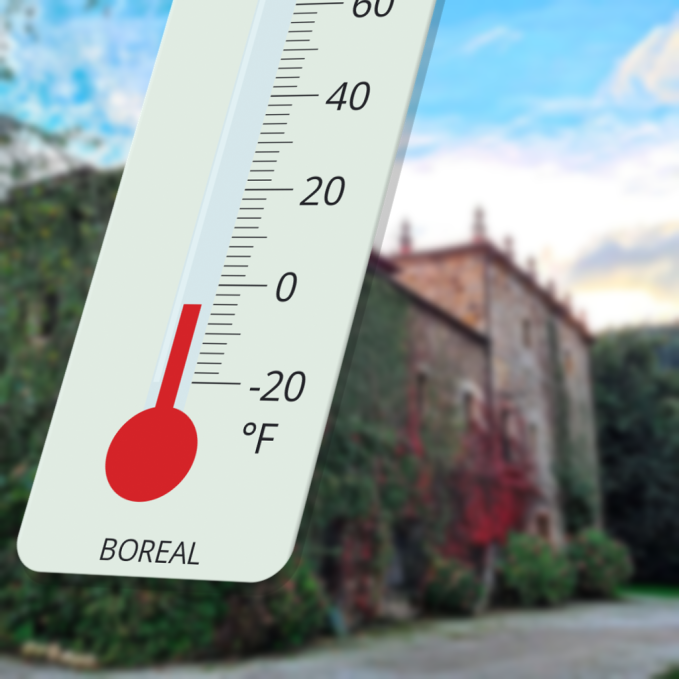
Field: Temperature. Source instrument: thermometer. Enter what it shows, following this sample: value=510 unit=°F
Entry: value=-4 unit=°F
